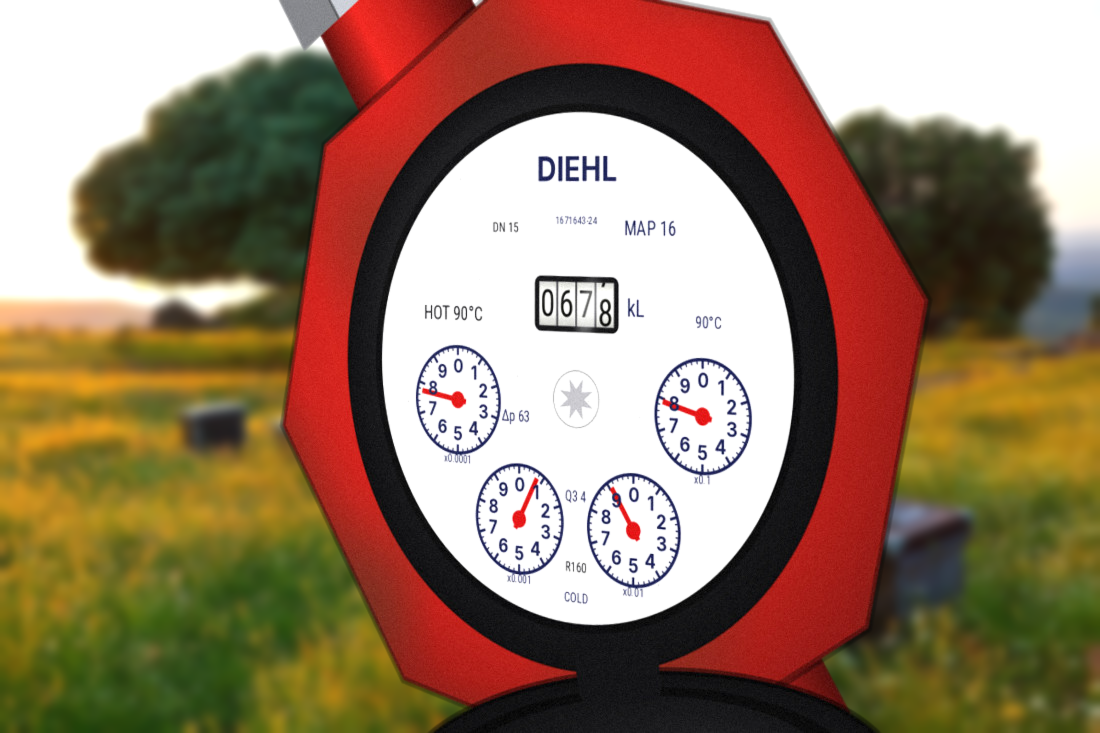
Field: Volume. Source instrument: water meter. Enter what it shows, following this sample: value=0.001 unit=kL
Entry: value=677.7907 unit=kL
